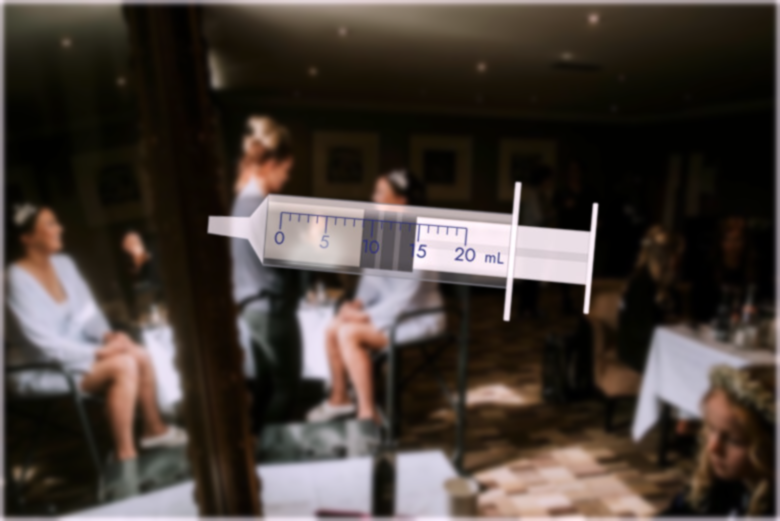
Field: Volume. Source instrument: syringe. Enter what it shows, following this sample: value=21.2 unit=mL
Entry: value=9 unit=mL
